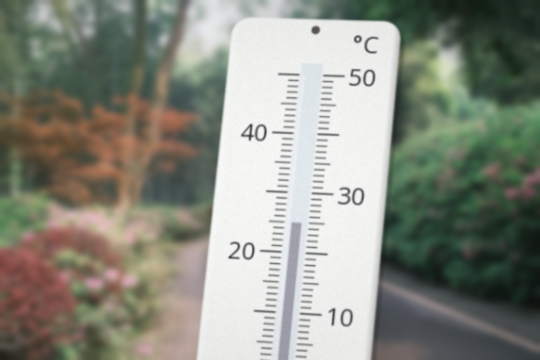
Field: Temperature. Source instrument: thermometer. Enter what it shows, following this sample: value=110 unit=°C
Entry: value=25 unit=°C
